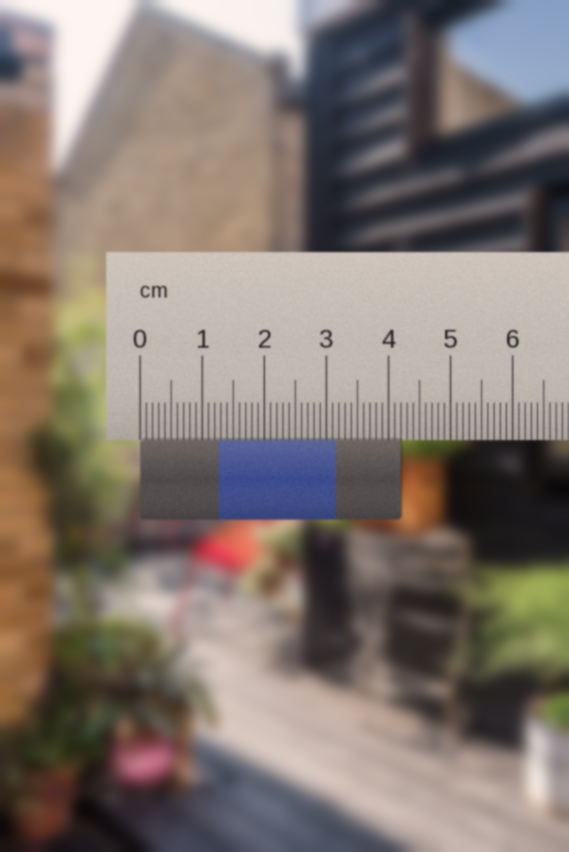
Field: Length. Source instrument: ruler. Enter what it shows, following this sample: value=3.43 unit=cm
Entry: value=4.2 unit=cm
